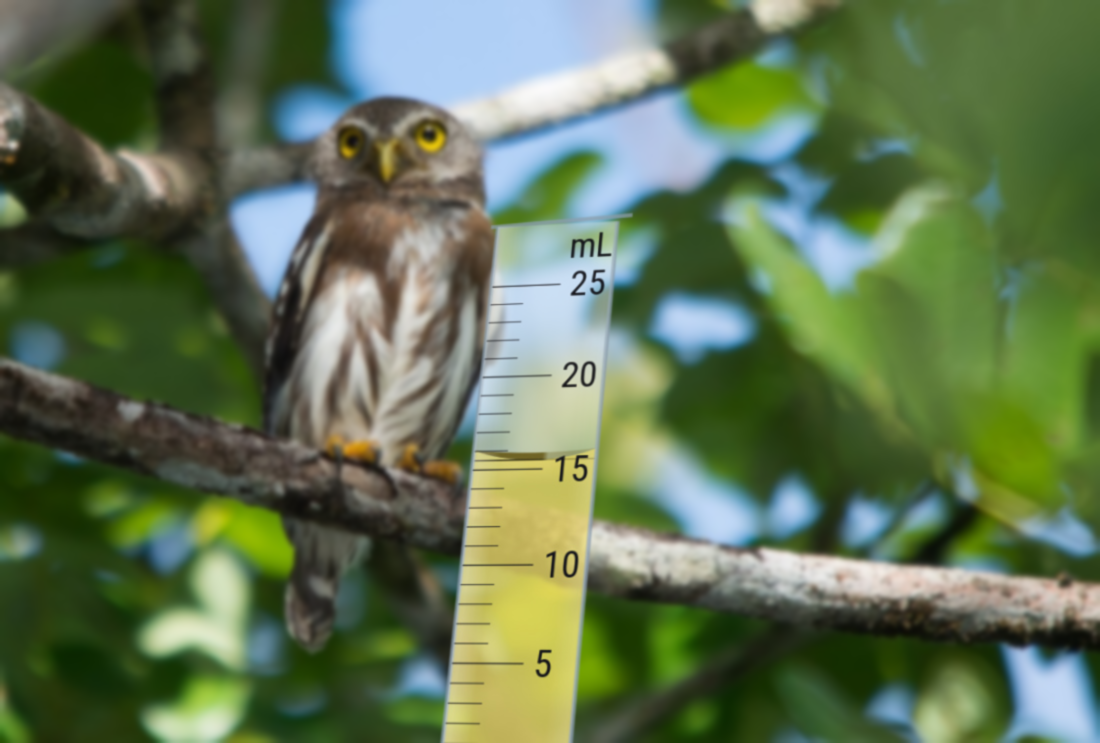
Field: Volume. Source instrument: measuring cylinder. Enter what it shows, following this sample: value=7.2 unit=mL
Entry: value=15.5 unit=mL
